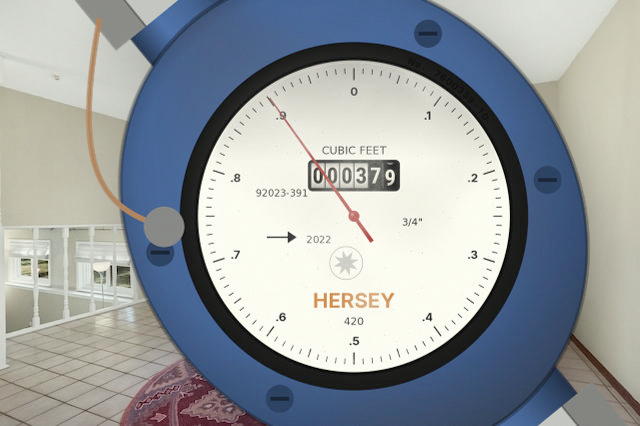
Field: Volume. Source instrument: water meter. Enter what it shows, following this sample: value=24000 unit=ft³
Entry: value=378.90 unit=ft³
